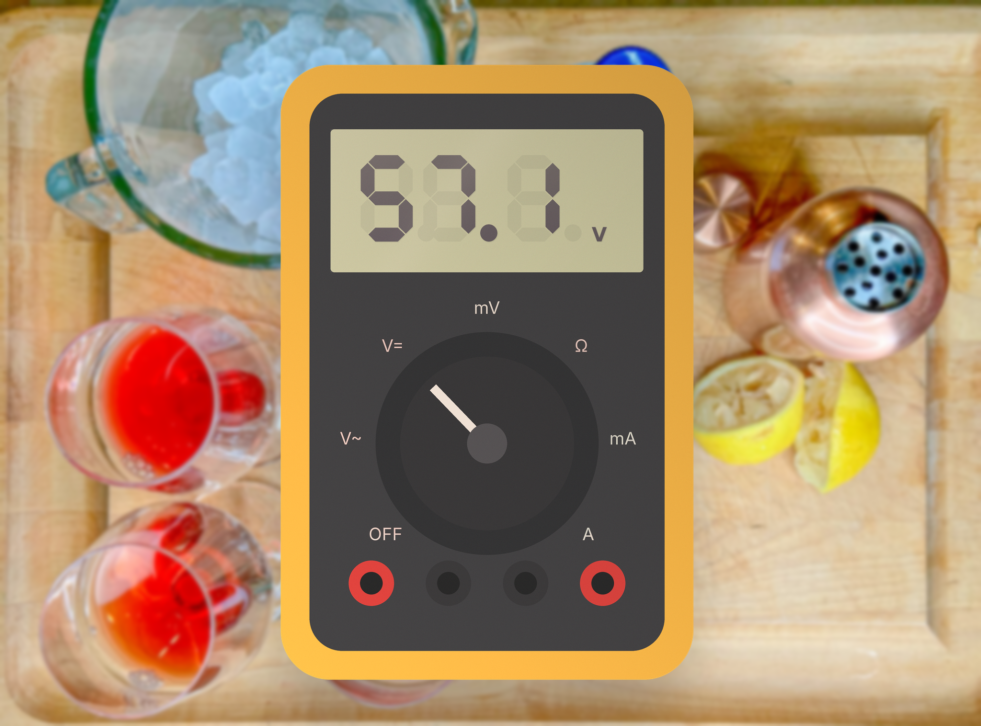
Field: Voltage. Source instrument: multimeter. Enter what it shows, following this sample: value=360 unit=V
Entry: value=57.1 unit=V
